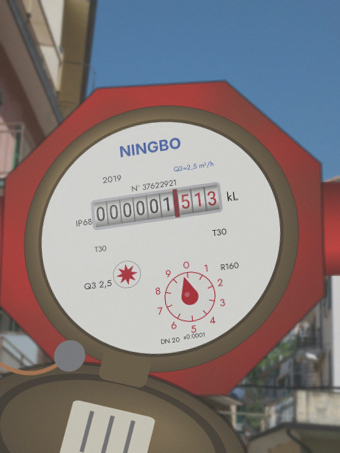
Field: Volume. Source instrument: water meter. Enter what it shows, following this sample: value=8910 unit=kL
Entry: value=1.5129 unit=kL
